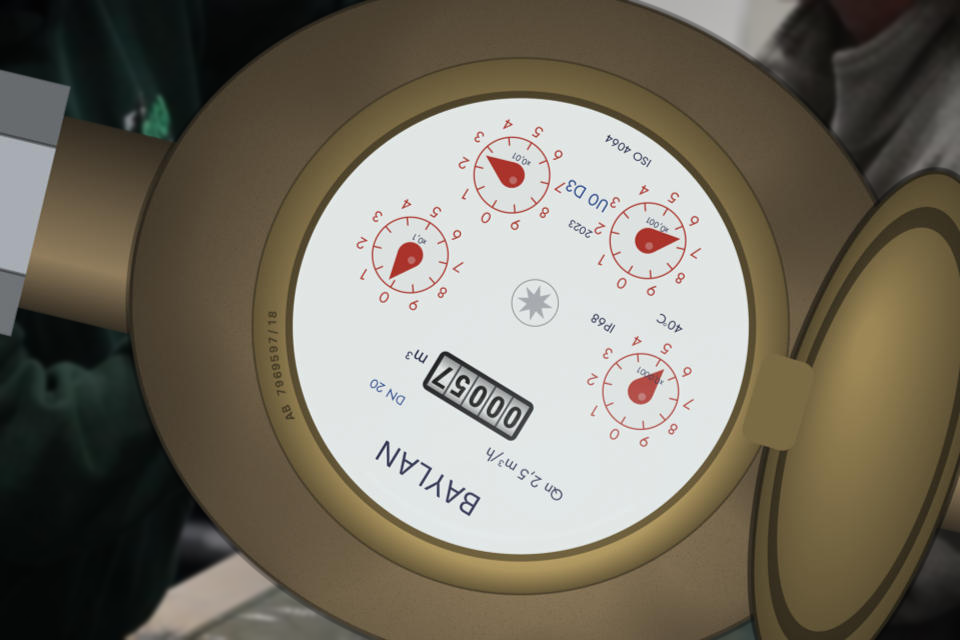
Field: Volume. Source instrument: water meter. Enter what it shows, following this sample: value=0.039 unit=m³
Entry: value=57.0265 unit=m³
